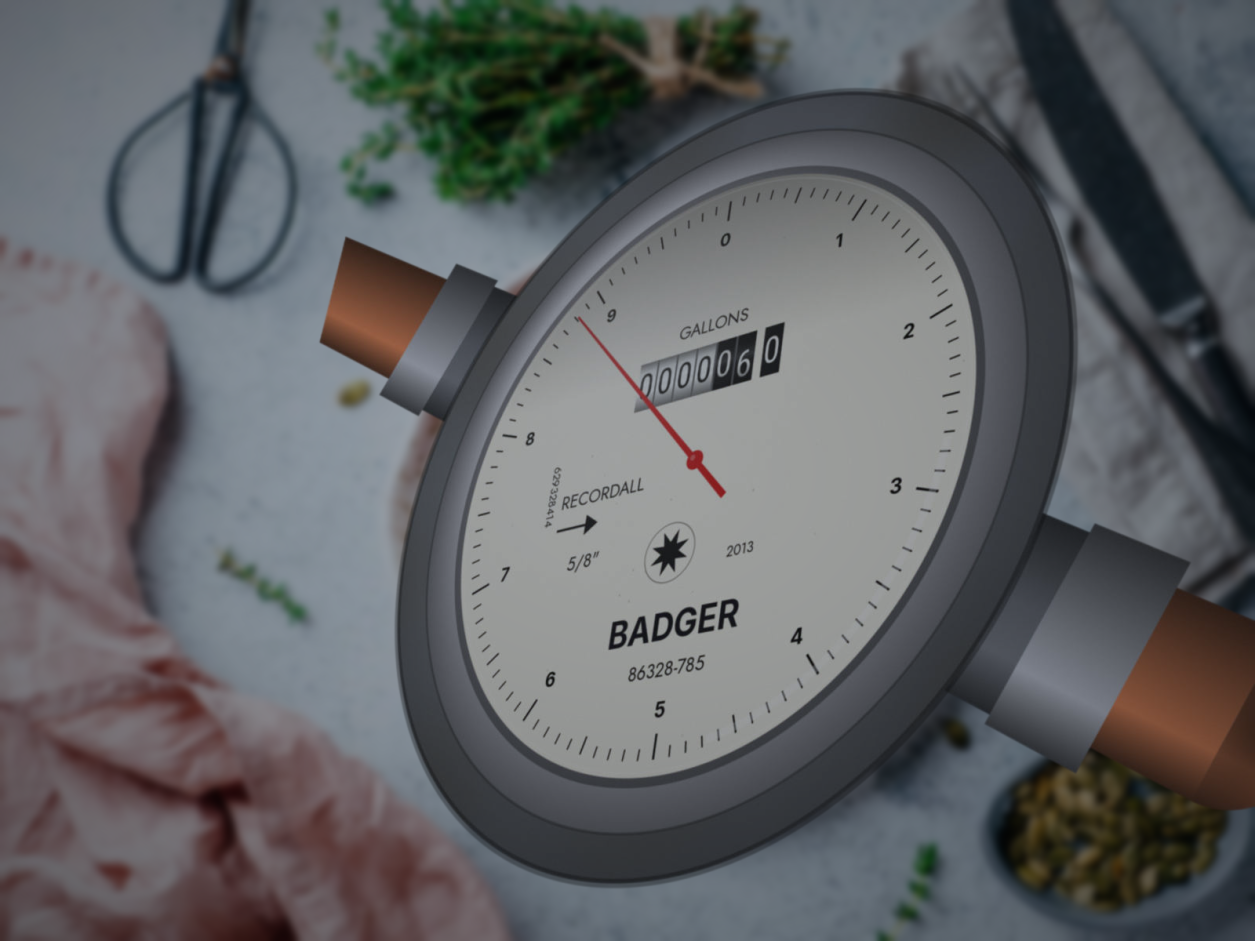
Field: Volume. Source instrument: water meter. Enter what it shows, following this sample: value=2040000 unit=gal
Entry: value=58.8 unit=gal
